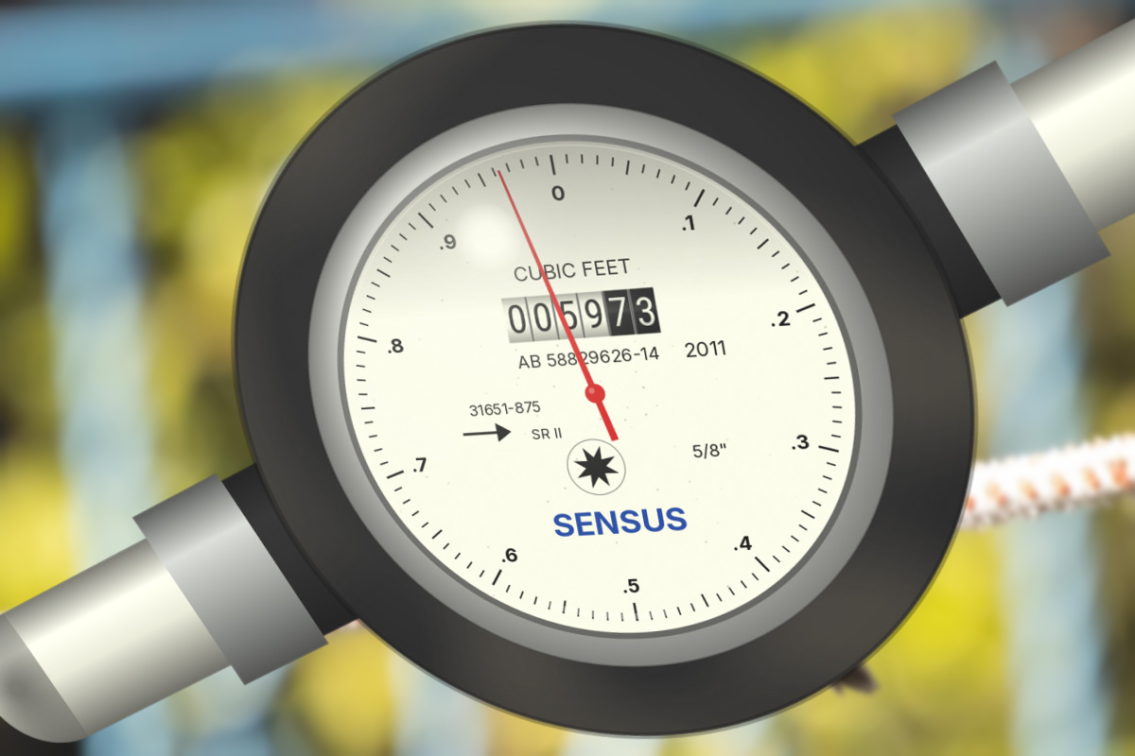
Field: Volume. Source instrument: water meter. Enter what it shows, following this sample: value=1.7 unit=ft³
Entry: value=5972.96 unit=ft³
